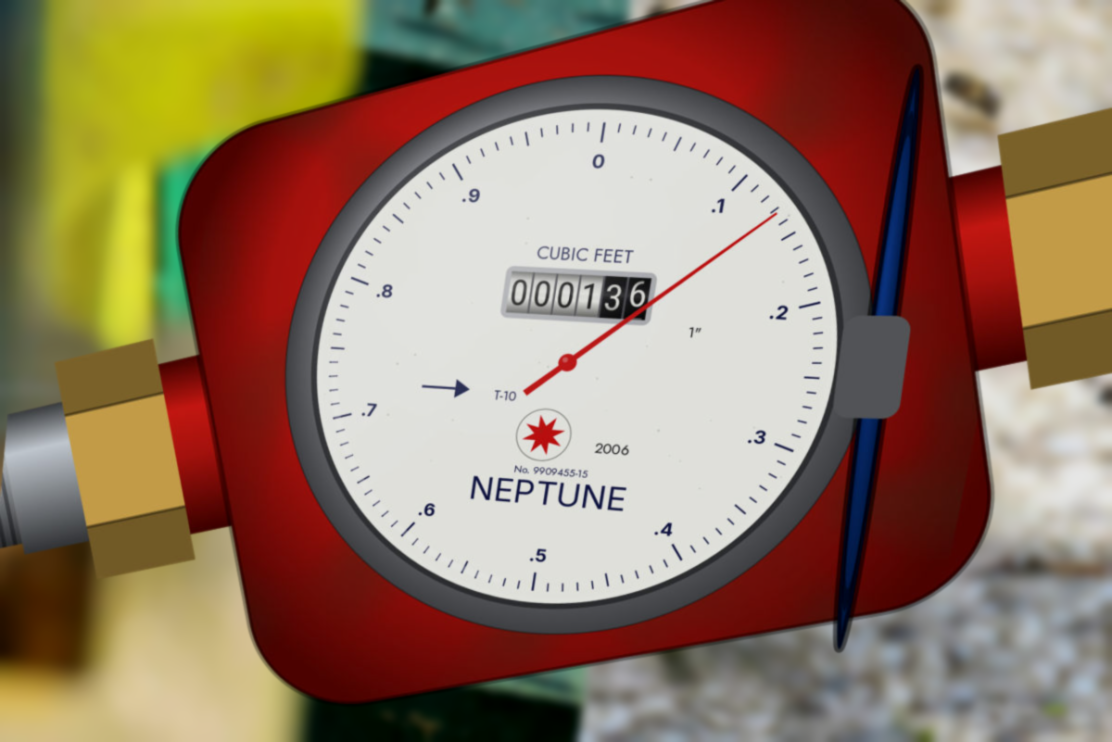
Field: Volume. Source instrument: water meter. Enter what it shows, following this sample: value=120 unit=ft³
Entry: value=136.13 unit=ft³
